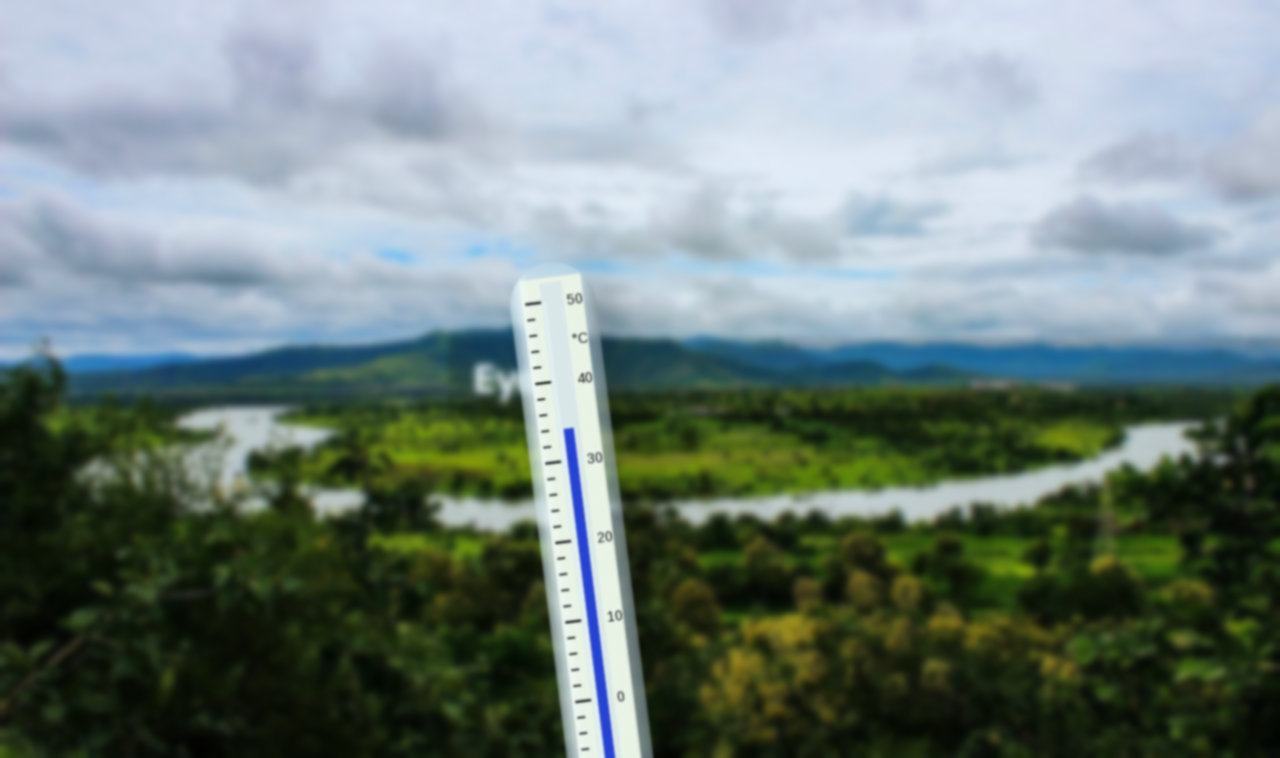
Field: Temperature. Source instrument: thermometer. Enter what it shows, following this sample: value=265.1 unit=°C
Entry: value=34 unit=°C
